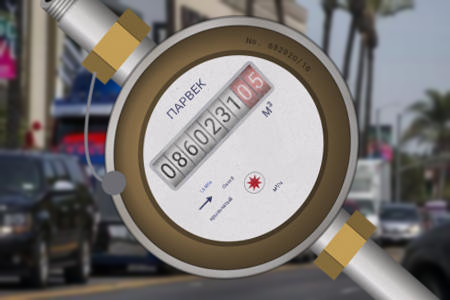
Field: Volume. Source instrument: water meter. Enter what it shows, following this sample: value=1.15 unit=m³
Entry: value=860231.05 unit=m³
